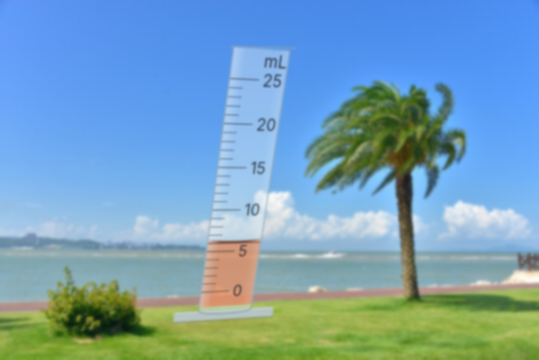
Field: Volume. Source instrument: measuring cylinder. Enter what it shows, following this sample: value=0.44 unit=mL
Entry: value=6 unit=mL
